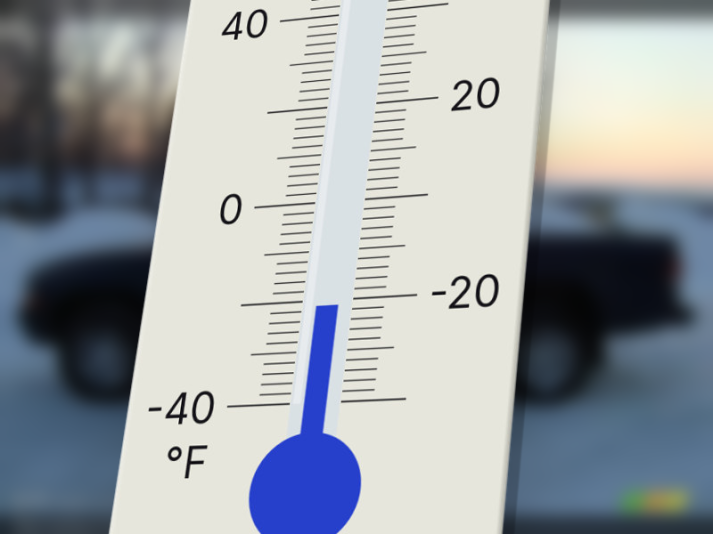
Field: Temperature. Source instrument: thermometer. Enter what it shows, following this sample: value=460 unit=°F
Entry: value=-21 unit=°F
